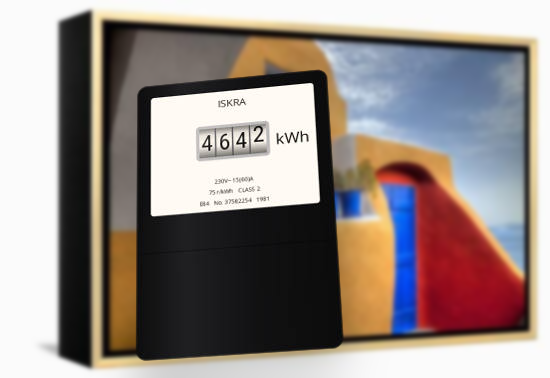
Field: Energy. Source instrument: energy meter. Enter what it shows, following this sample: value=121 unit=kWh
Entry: value=4642 unit=kWh
